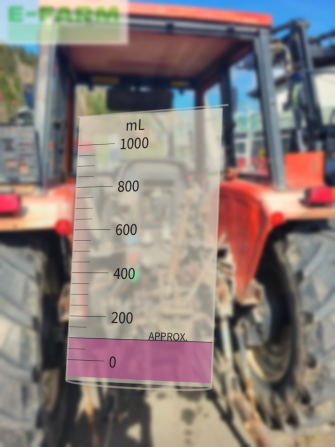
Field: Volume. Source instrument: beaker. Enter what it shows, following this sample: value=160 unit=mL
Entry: value=100 unit=mL
